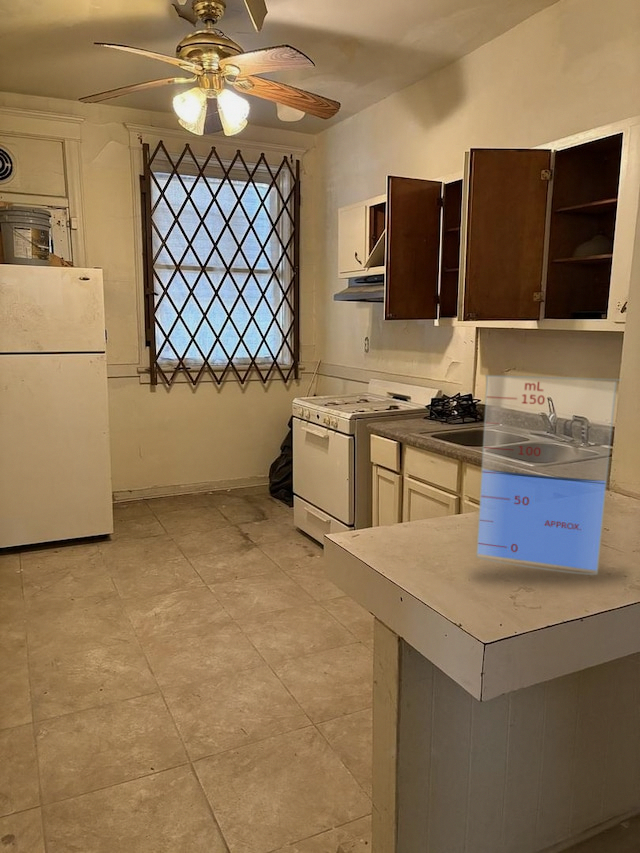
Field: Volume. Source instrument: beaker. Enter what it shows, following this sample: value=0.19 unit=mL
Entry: value=75 unit=mL
